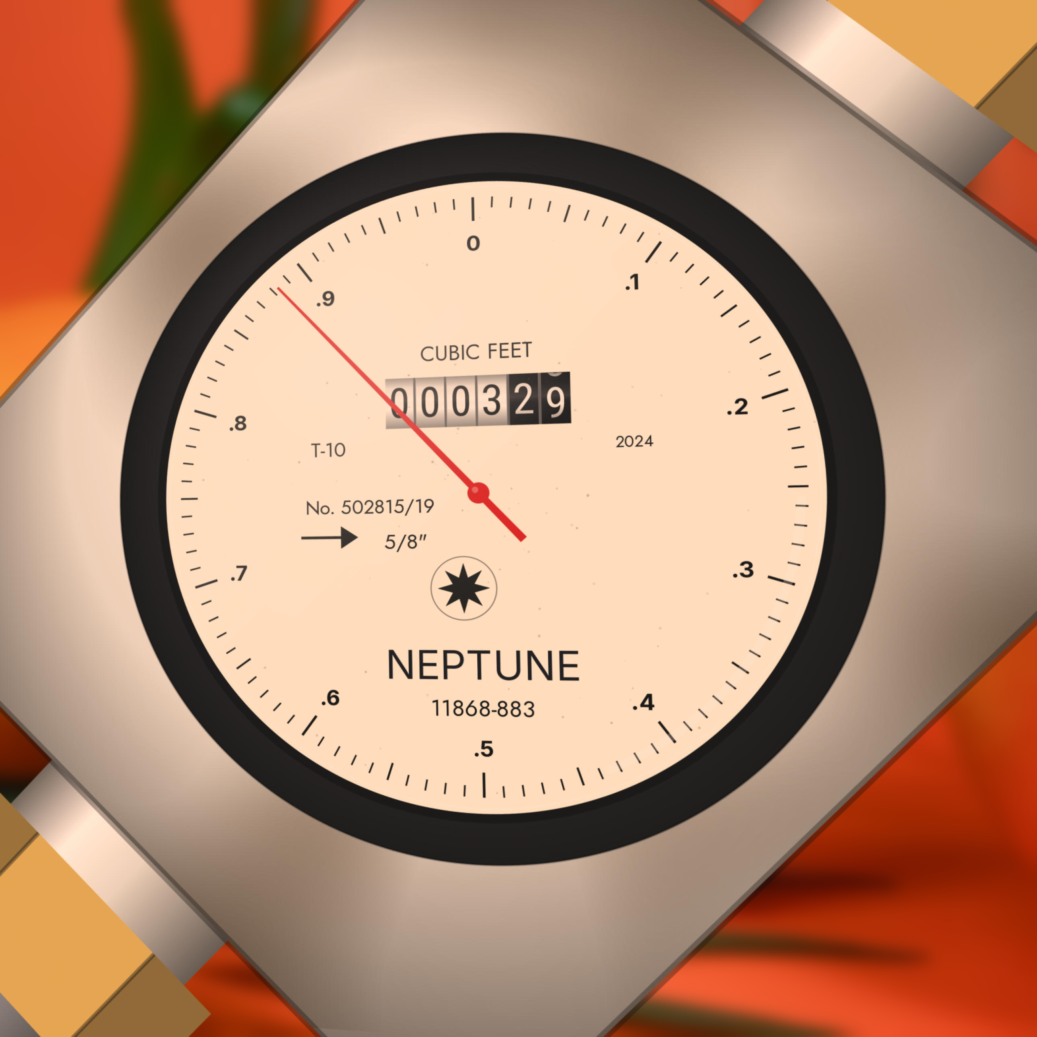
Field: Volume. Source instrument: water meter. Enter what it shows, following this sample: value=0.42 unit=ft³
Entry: value=328.88 unit=ft³
